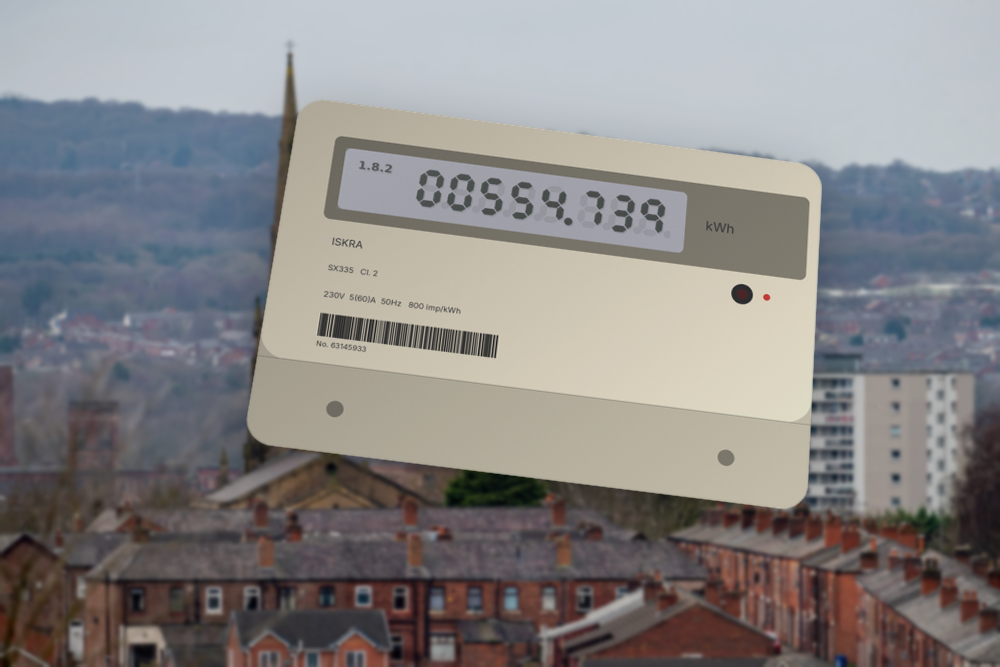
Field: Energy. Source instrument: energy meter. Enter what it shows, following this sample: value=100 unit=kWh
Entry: value=554.739 unit=kWh
